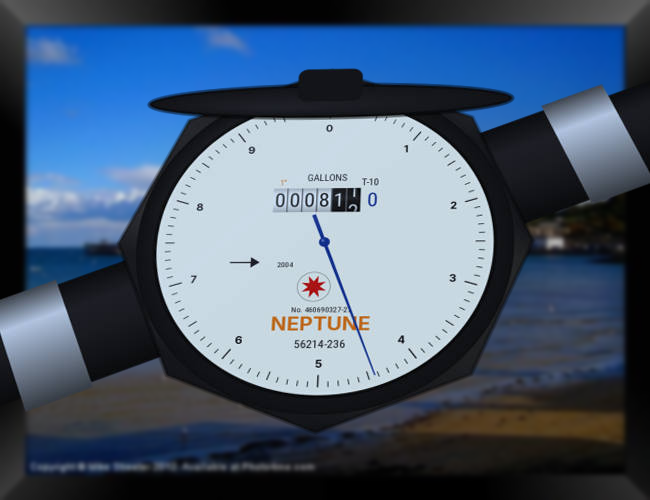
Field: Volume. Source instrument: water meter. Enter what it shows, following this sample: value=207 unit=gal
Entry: value=8114.4 unit=gal
